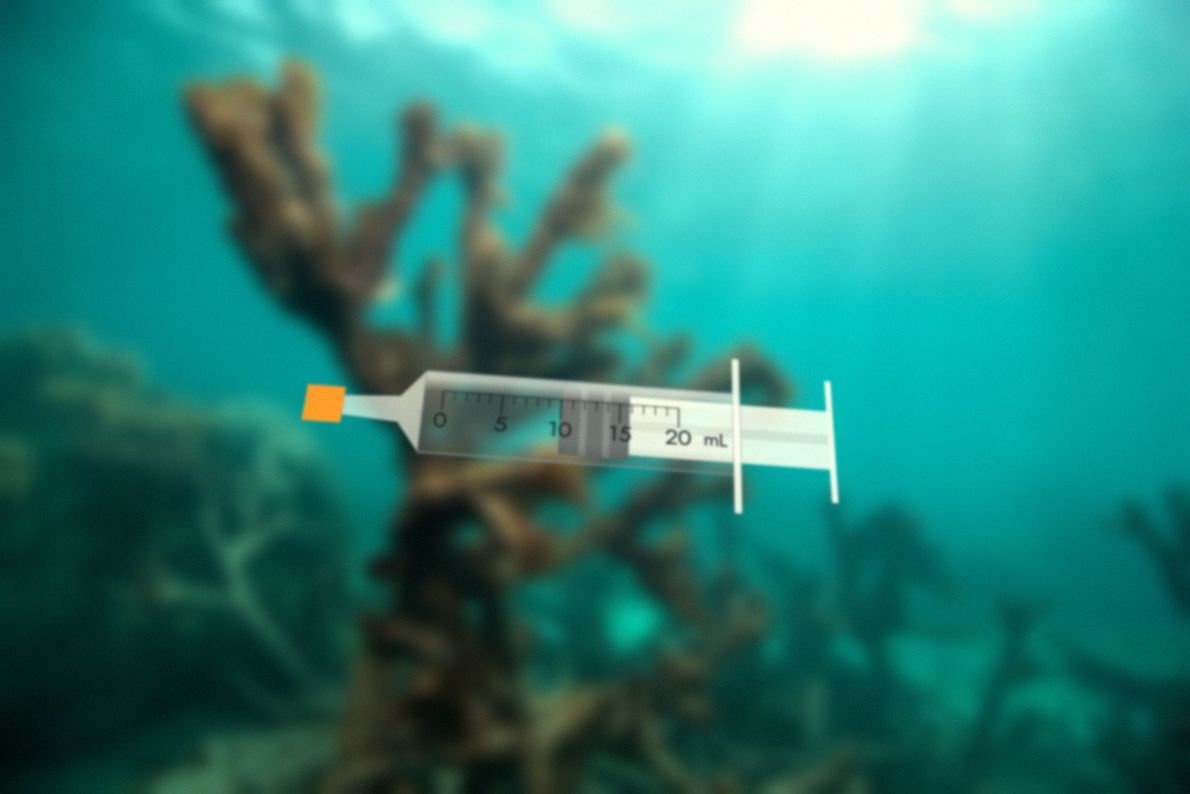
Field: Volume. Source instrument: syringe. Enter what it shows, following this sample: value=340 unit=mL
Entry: value=10 unit=mL
